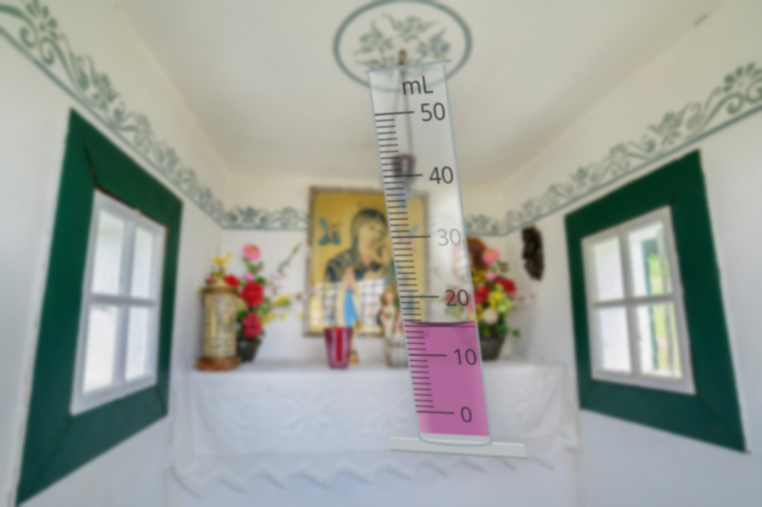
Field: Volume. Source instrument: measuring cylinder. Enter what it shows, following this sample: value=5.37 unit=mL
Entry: value=15 unit=mL
